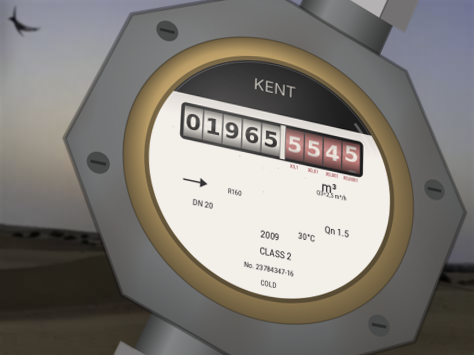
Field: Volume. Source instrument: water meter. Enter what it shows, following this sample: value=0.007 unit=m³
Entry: value=1965.5545 unit=m³
